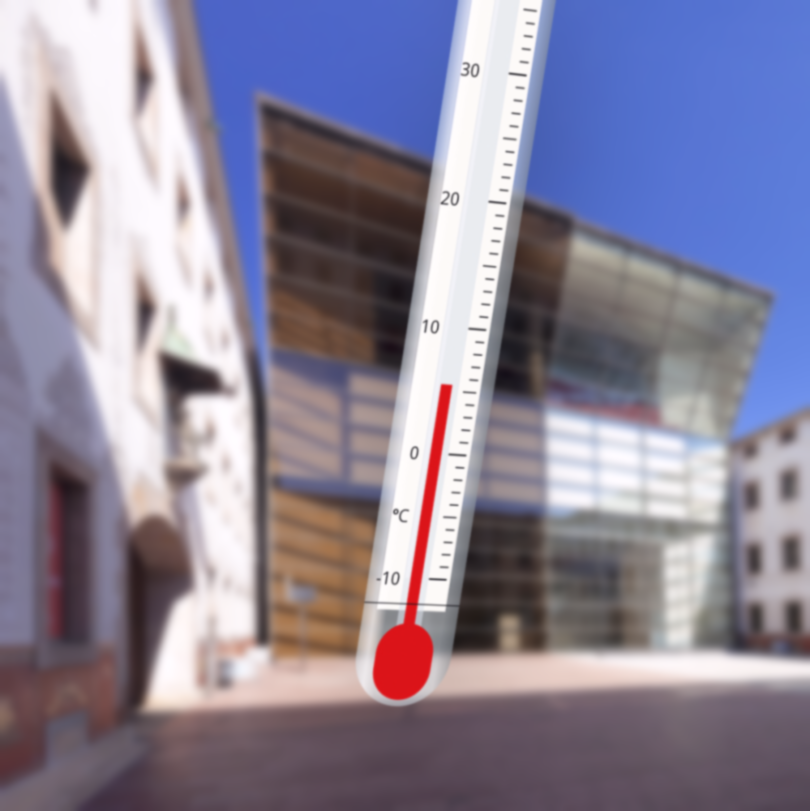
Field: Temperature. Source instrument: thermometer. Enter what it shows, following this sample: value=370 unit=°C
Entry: value=5.5 unit=°C
